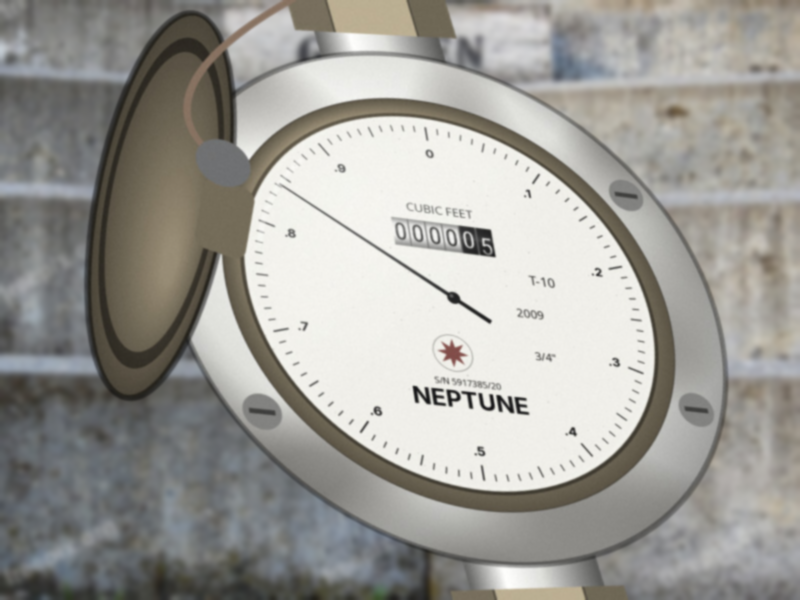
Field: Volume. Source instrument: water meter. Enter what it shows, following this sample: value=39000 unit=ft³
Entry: value=4.84 unit=ft³
